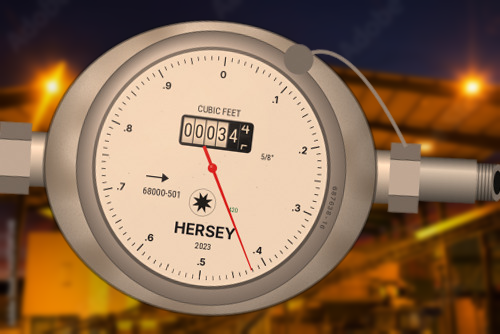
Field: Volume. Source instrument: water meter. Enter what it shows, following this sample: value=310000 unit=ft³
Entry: value=344.42 unit=ft³
